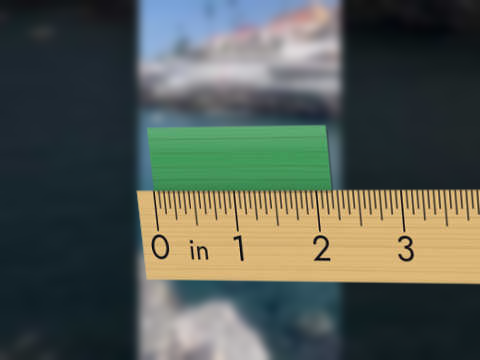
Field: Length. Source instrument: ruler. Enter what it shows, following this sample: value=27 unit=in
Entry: value=2.1875 unit=in
